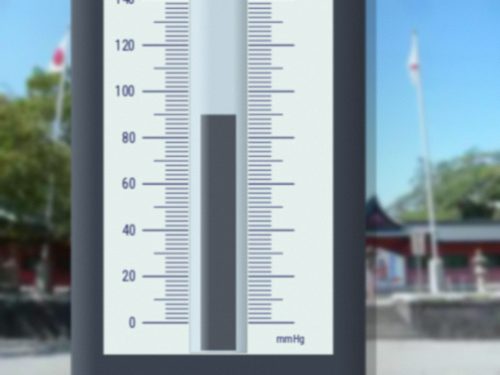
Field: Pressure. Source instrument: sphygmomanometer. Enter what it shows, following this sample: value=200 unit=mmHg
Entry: value=90 unit=mmHg
